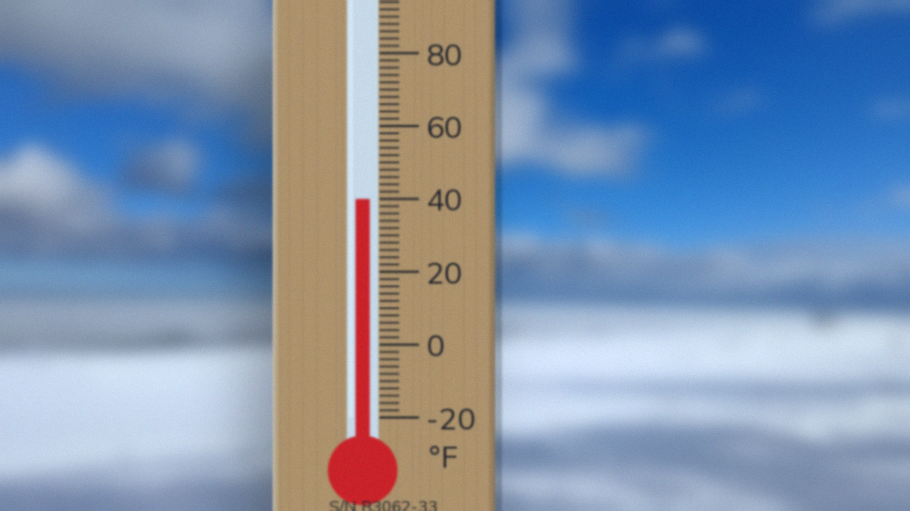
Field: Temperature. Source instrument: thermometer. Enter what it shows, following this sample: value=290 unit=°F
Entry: value=40 unit=°F
